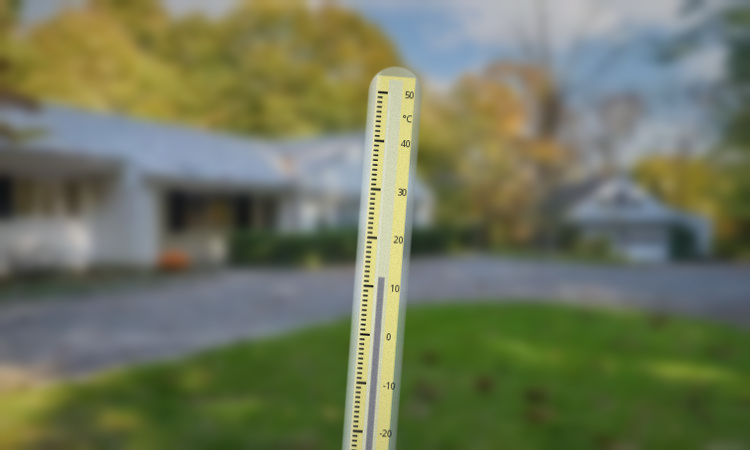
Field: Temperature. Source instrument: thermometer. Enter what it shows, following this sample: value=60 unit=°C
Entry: value=12 unit=°C
